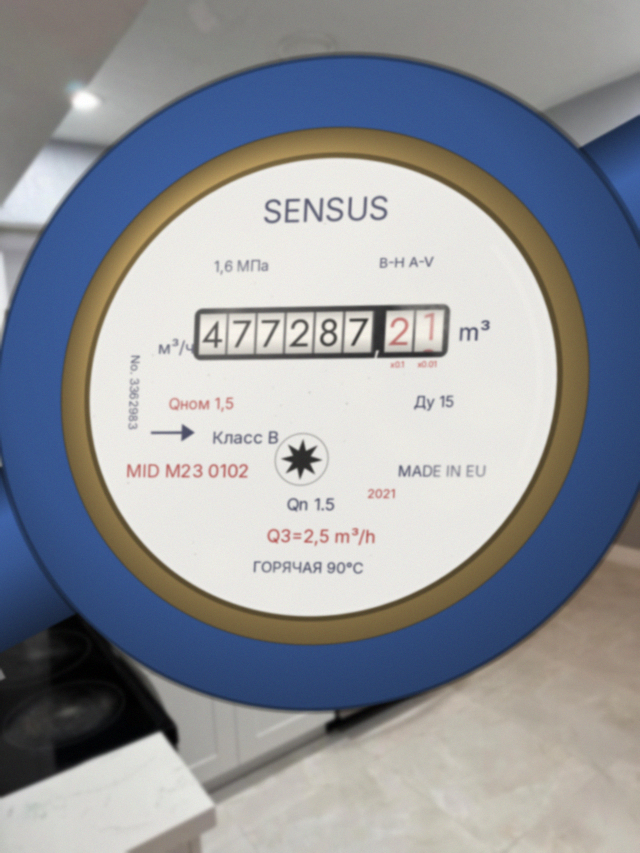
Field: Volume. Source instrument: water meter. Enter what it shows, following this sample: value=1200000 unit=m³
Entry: value=477287.21 unit=m³
